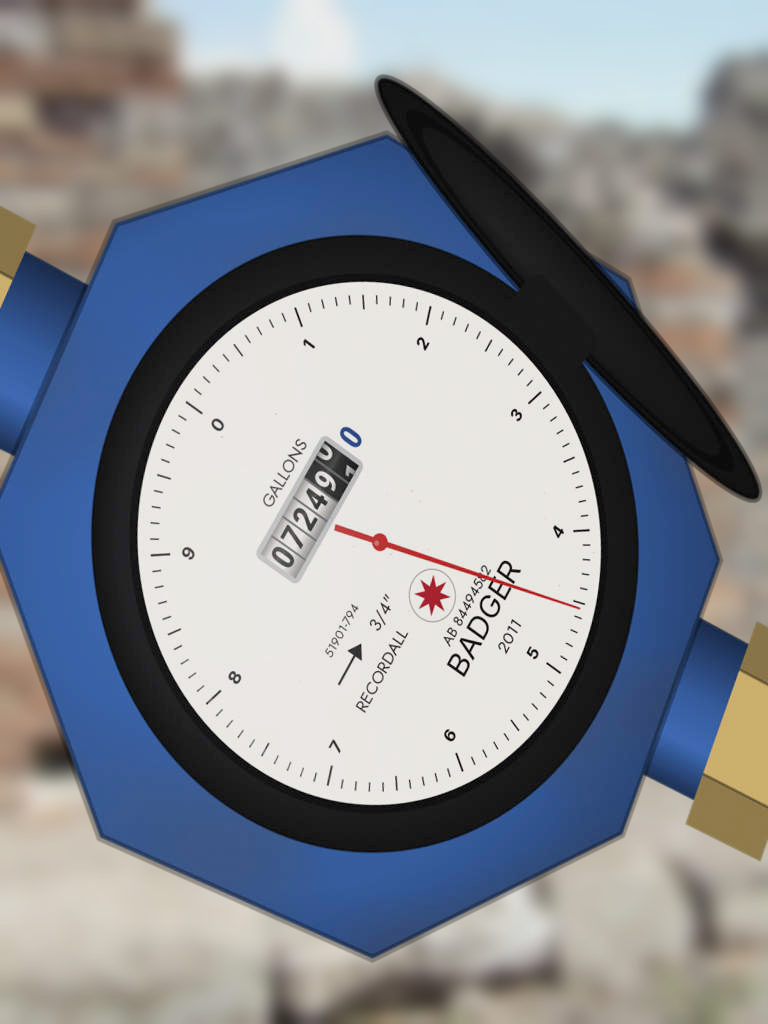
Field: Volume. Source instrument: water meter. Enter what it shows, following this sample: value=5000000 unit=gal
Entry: value=724904.5 unit=gal
